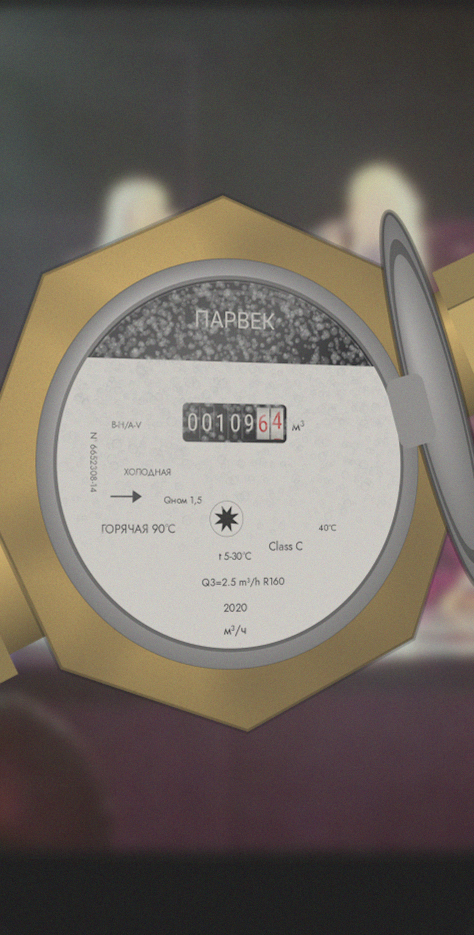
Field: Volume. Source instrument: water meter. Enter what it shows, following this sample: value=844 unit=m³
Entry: value=109.64 unit=m³
